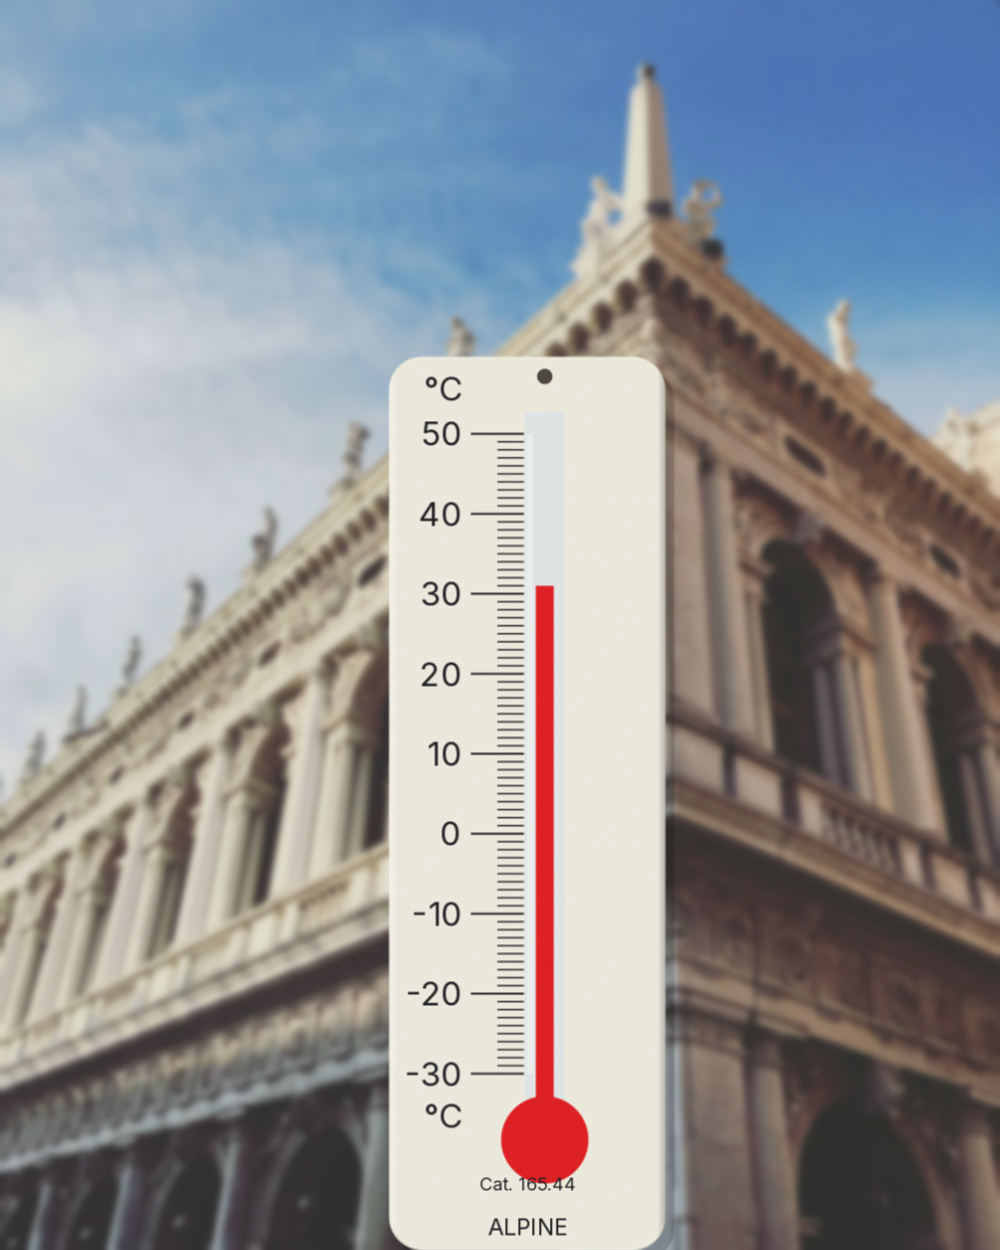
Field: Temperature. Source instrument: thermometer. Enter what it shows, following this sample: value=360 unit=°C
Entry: value=31 unit=°C
